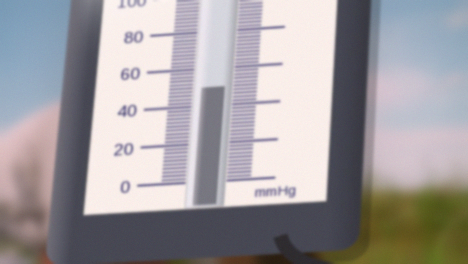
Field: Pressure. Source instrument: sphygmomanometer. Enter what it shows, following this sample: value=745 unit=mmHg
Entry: value=50 unit=mmHg
